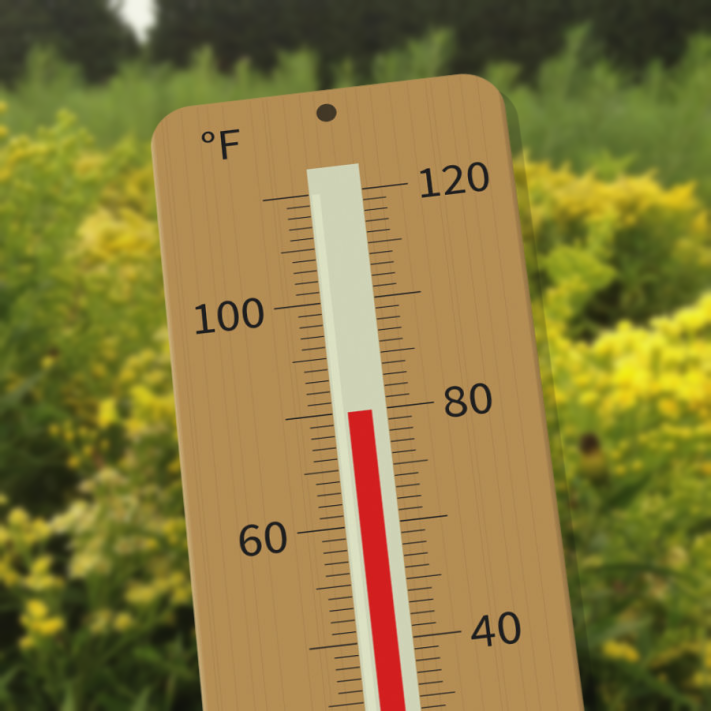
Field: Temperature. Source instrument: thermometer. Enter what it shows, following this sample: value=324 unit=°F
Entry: value=80 unit=°F
